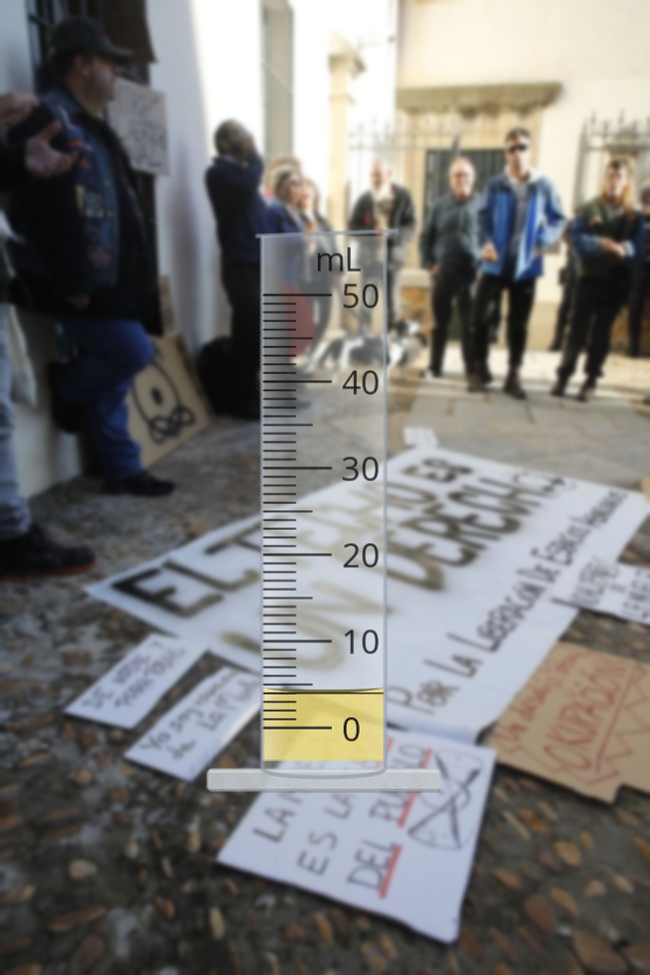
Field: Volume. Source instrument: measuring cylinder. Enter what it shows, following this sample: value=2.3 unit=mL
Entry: value=4 unit=mL
